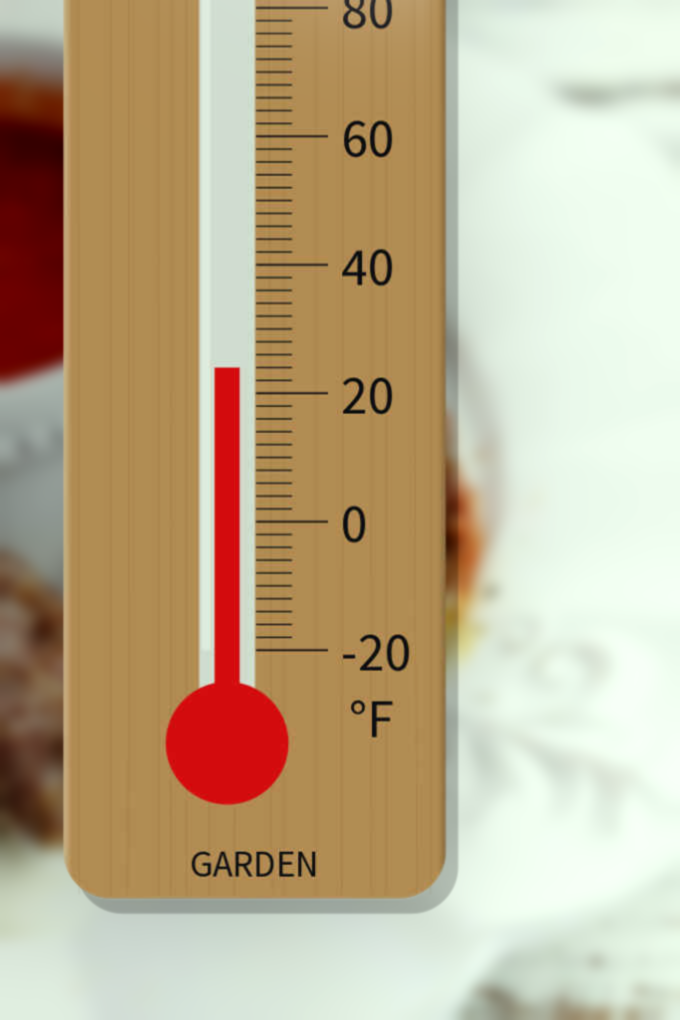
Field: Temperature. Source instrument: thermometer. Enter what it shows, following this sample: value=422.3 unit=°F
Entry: value=24 unit=°F
